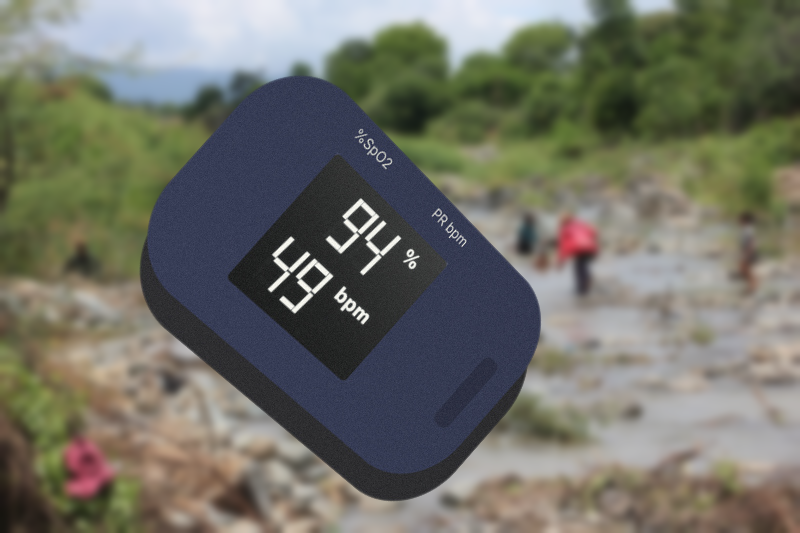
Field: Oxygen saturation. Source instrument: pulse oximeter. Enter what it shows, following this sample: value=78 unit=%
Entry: value=94 unit=%
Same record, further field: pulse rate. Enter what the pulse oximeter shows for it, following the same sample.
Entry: value=49 unit=bpm
